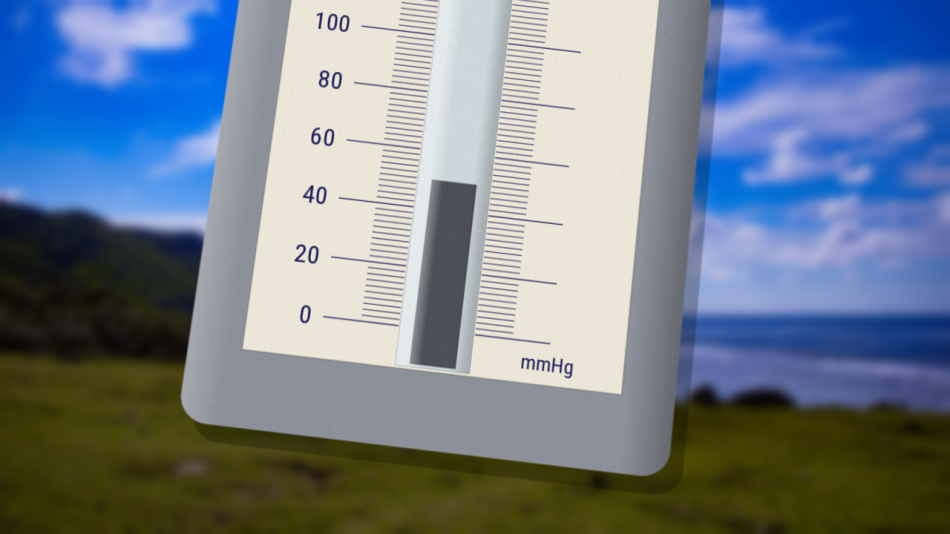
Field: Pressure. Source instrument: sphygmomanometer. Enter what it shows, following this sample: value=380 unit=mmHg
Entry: value=50 unit=mmHg
